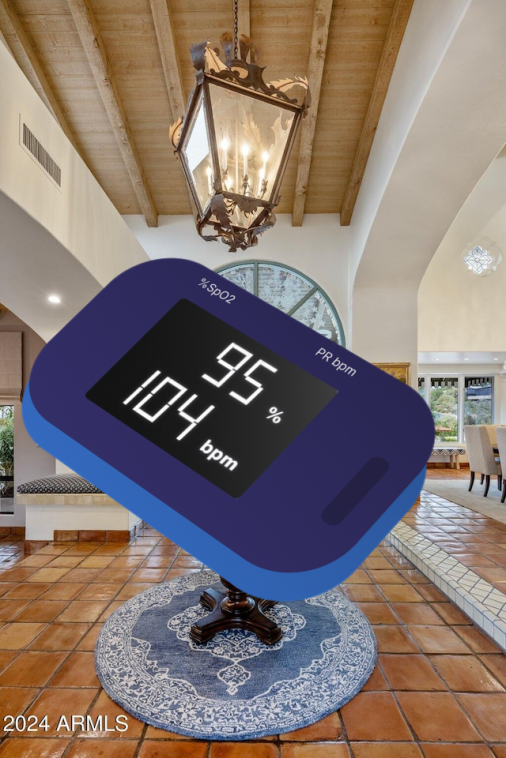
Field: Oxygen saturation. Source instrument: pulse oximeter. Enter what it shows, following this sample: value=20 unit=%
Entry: value=95 unit=%
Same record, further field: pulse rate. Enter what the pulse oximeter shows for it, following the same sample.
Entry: value=104 unit=bpm
